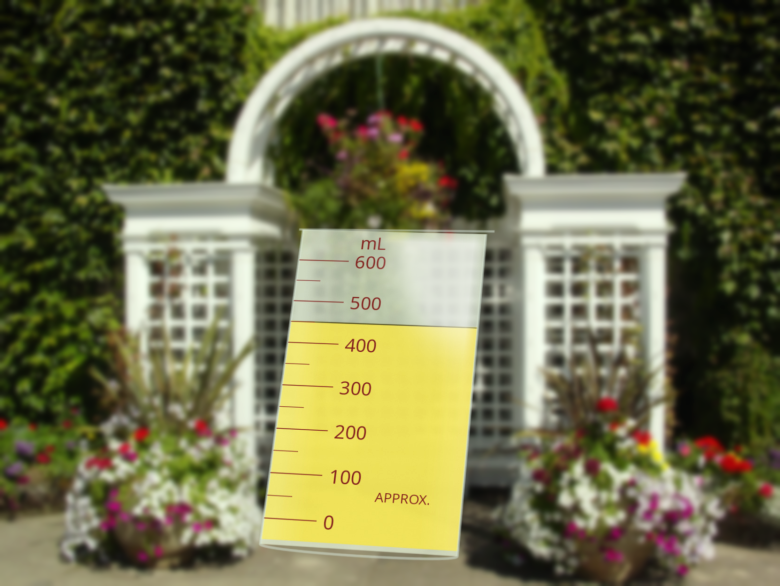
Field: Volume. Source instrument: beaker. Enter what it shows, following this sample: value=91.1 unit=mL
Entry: value=450 unit=mL
